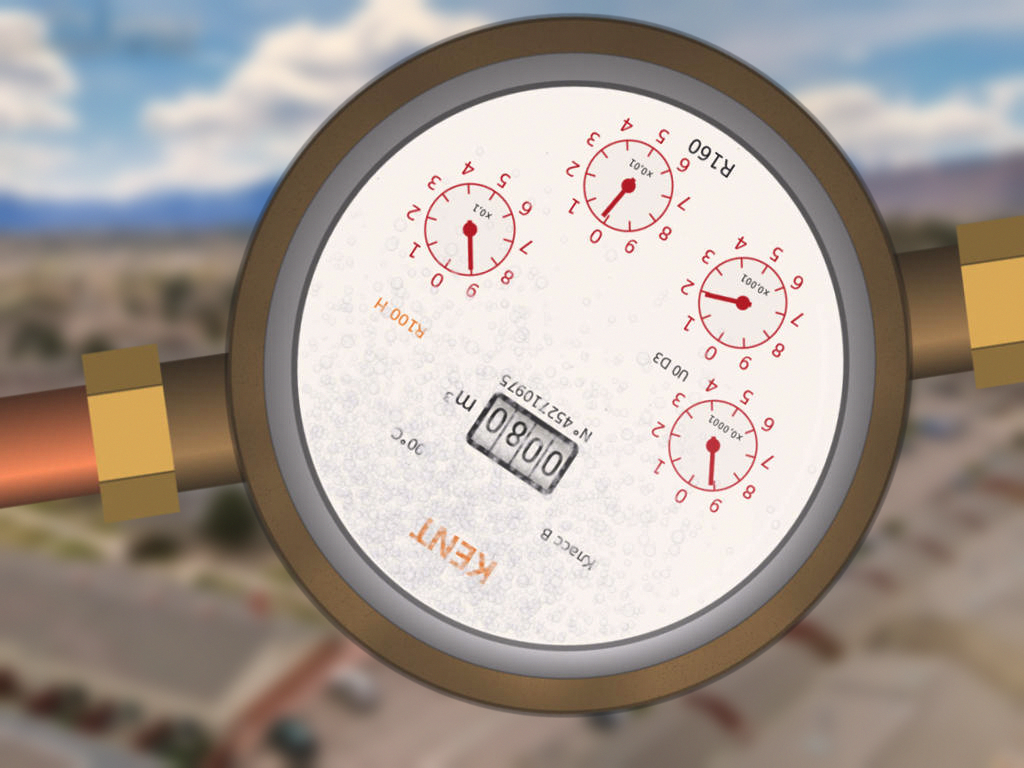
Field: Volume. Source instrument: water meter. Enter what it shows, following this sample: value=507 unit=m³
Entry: value=79.9019 unit=m³
